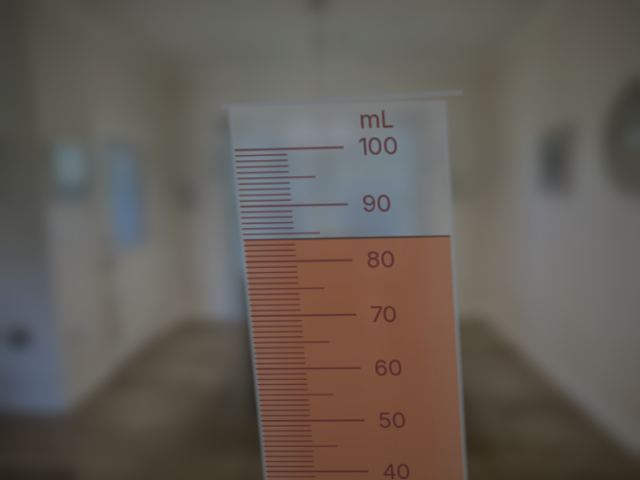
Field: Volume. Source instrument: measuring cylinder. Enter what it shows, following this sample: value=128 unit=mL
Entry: value=84 unit=mL
